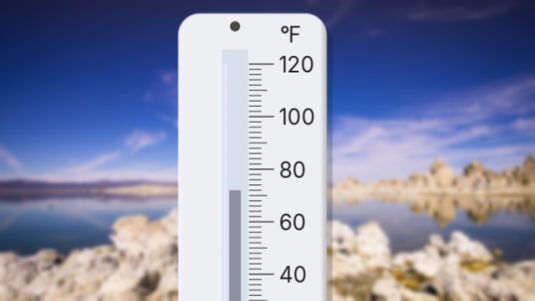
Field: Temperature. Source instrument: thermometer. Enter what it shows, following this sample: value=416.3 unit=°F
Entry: value=72 unit=°F
